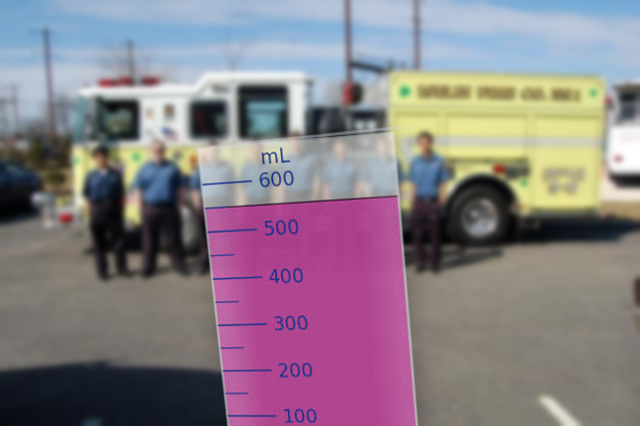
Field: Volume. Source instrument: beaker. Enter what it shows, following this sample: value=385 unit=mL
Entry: value=550 unit=mL
